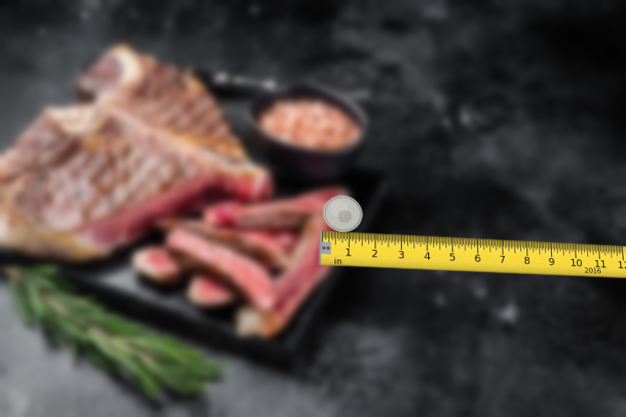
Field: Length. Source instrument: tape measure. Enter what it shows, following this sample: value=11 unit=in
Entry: value=1.5 unit=in
